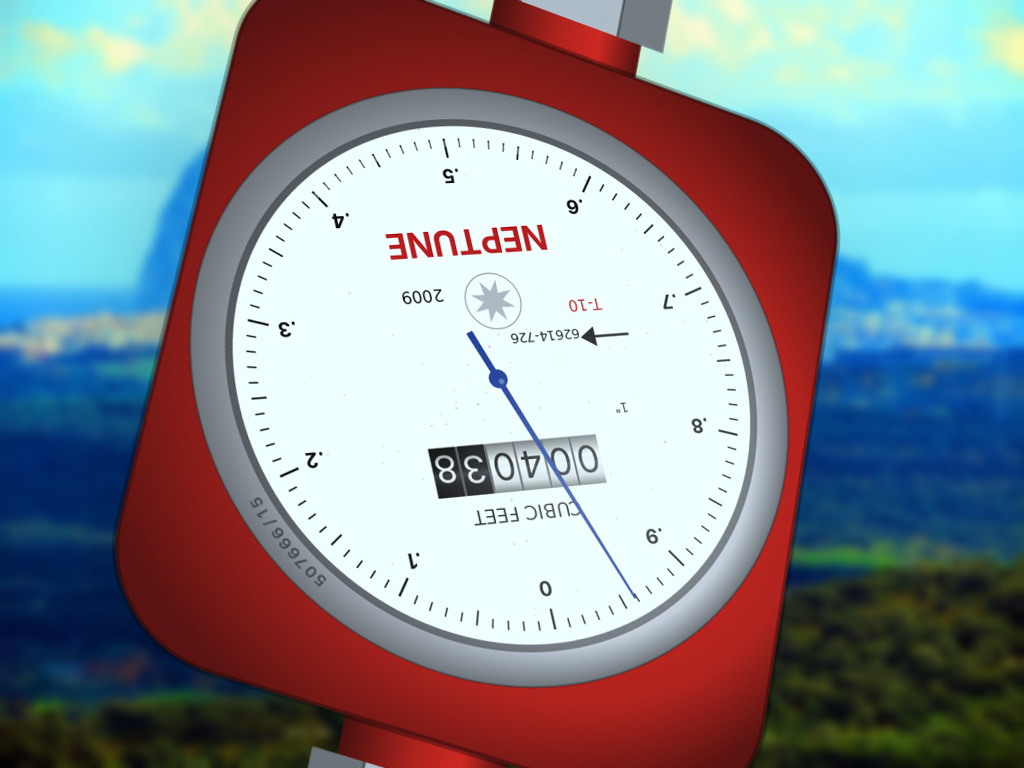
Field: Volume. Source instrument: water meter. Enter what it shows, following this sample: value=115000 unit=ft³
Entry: value=4037.94 unit=ft³
